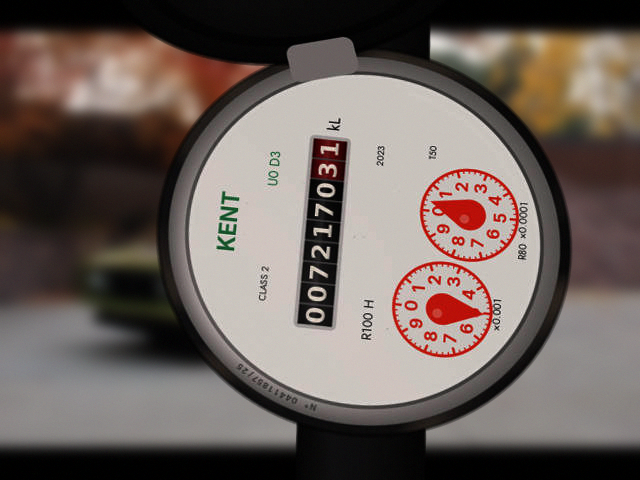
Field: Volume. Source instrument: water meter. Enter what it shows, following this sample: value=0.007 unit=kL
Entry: value=72170.3150 unit=kL
